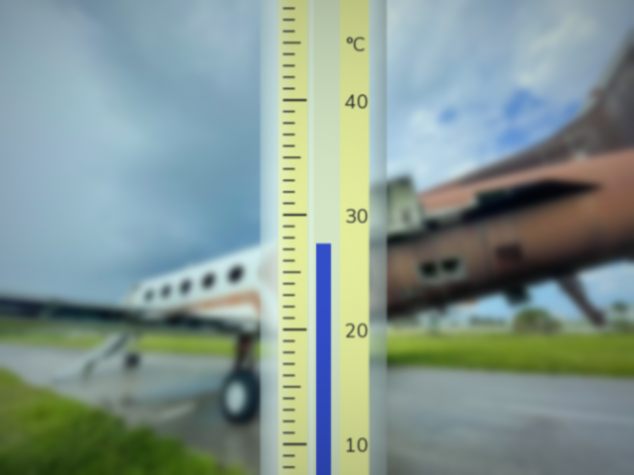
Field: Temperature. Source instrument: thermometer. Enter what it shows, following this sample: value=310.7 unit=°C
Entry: value=27.5 unit=°C
